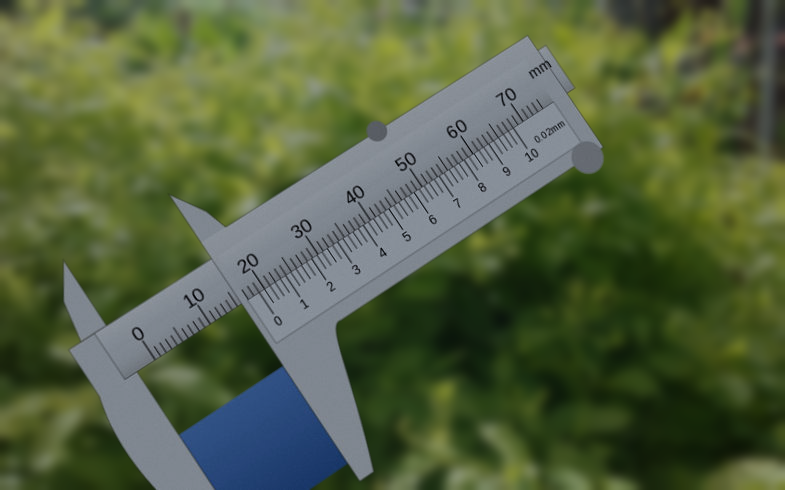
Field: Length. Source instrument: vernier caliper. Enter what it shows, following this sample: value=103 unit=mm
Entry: value=19.0 unit=mm
